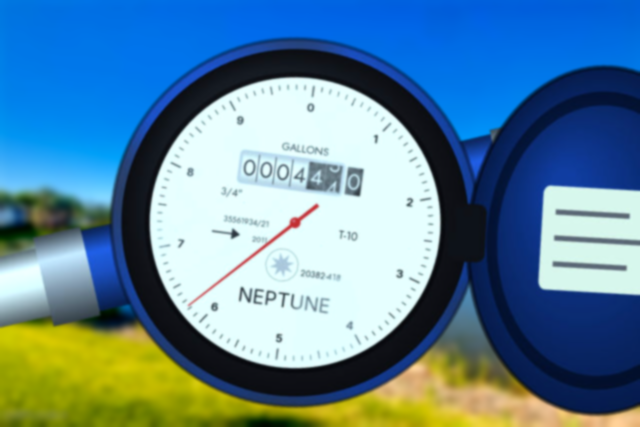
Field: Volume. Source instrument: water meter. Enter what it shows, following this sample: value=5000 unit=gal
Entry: value=4436.2 unit=gal
